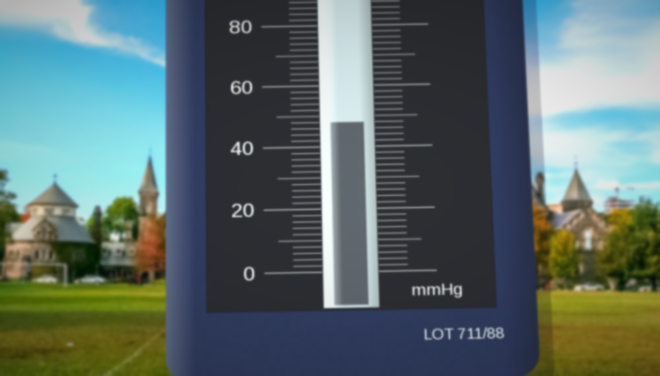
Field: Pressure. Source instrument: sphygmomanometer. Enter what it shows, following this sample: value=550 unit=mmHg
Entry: value=48 unit=mmHg
